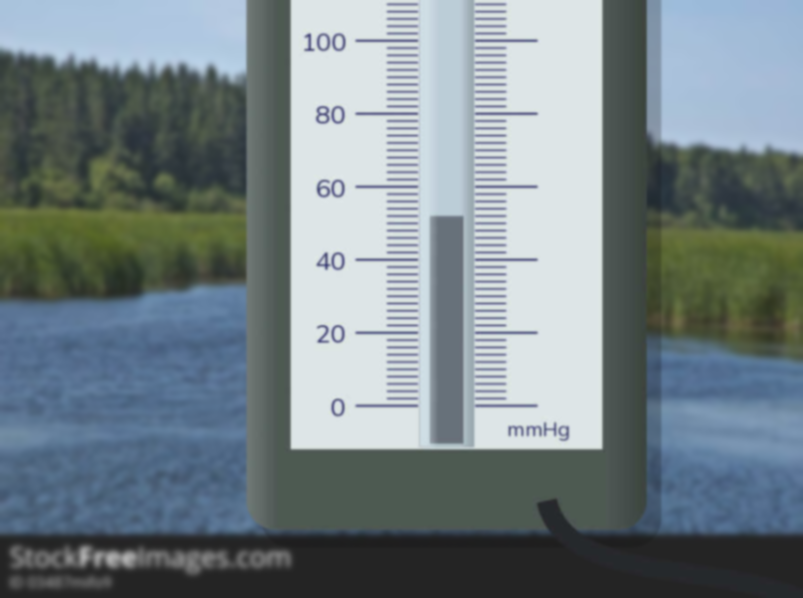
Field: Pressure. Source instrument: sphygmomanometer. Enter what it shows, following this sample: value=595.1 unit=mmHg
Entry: value=52 unit=mmHg
